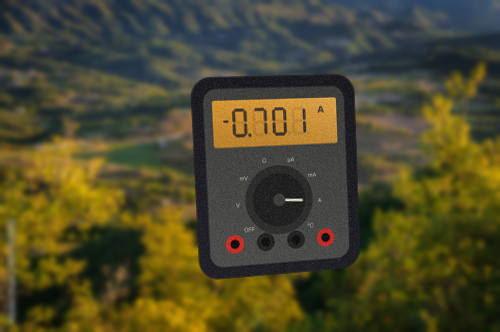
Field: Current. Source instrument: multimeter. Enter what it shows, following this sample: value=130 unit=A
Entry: value=-0.701 unit=A
